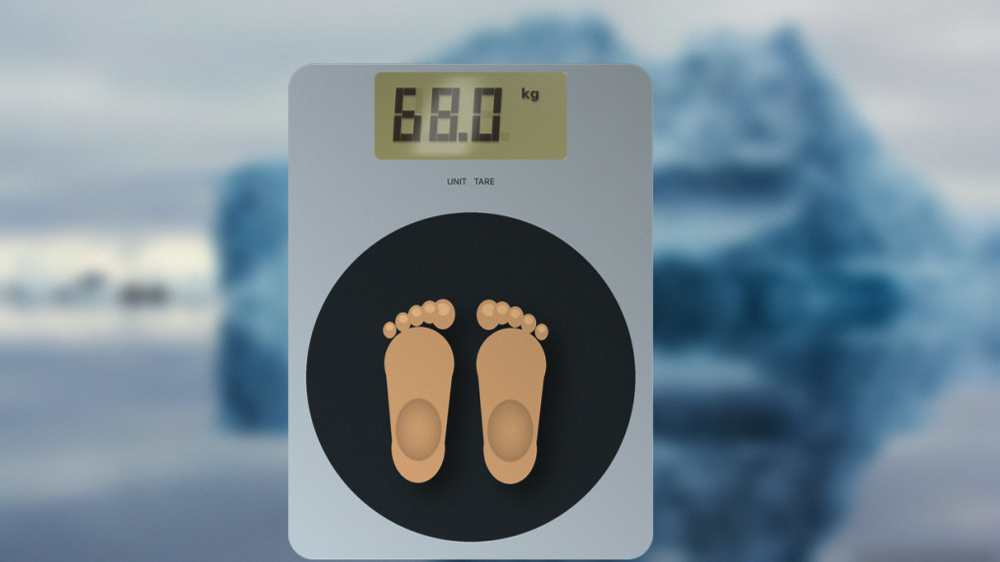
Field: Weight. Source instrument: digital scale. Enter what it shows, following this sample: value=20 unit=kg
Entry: value=68.0 unit=kg
